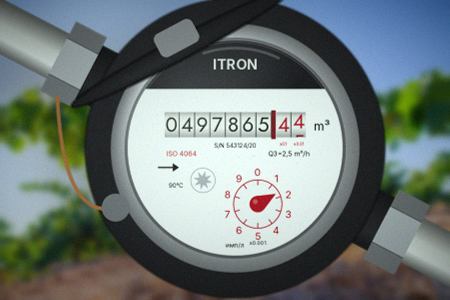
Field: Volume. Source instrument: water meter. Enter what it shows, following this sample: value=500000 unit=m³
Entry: value=497865.441 unit=m³
